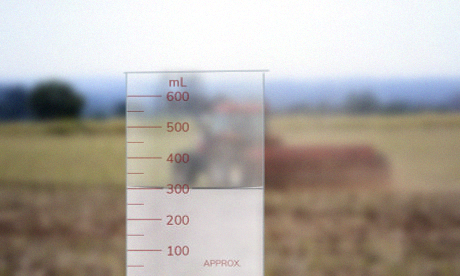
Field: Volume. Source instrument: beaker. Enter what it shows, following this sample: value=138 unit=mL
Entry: value=300 unit=mL
